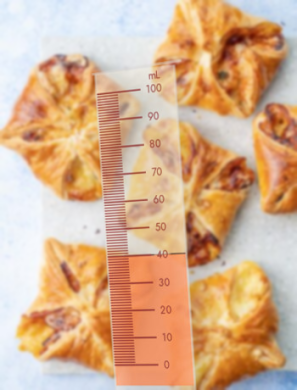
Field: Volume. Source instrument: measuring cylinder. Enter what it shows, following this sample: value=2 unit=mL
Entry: value=40 unit=mL
